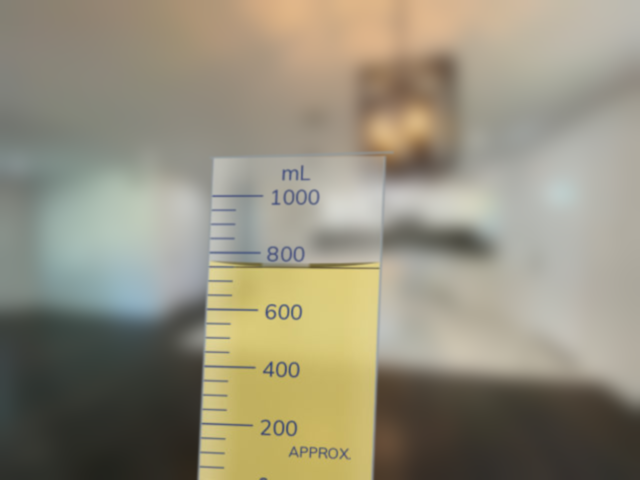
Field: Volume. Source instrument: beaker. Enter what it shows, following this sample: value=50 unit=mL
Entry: value=750 unit=mL
